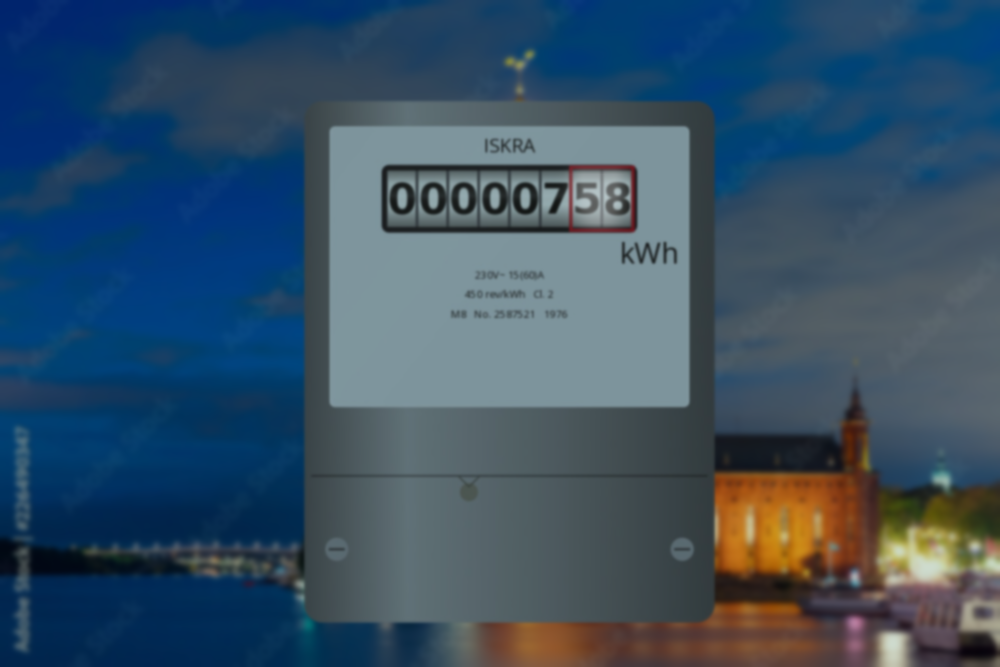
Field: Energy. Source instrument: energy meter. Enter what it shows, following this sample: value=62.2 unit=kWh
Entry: value=7.58 unit=kWh
